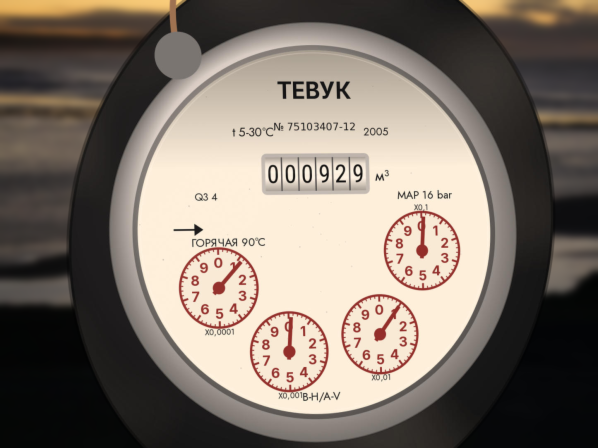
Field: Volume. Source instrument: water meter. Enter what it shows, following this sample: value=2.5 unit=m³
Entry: value=929.0101 unit=m³
